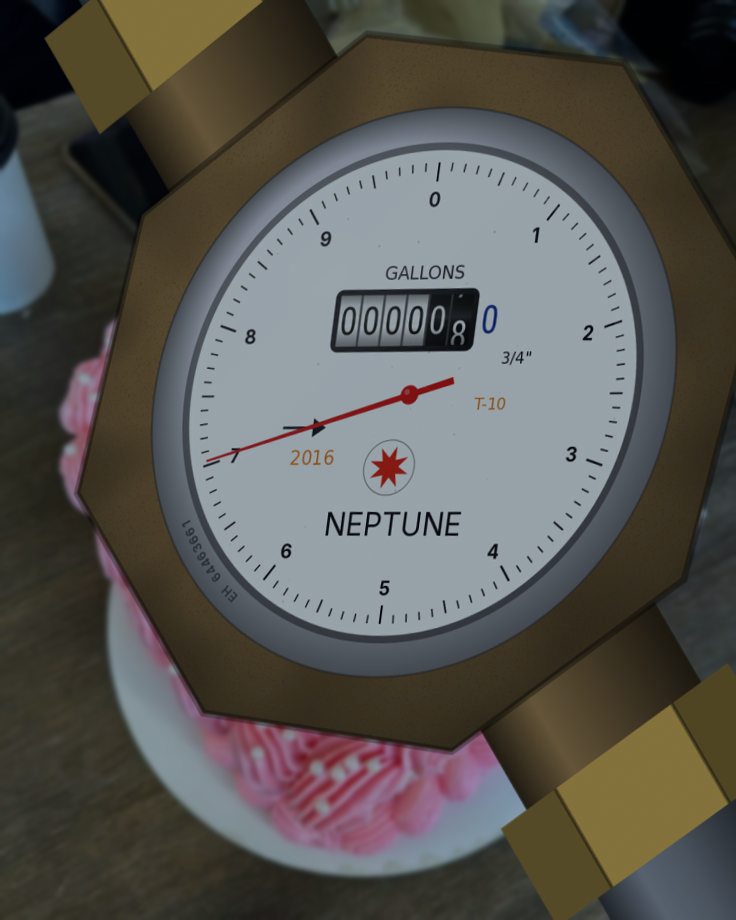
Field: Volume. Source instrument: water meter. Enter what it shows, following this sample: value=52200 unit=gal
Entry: value=77.0 unit=gal
